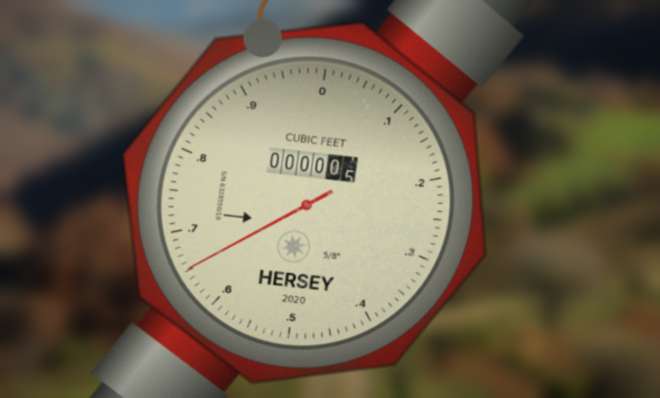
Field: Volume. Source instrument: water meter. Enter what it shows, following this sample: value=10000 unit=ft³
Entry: value=4.65 unit=ft³
